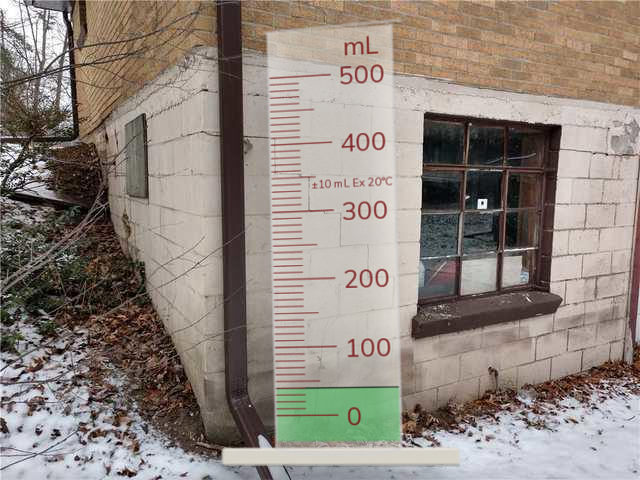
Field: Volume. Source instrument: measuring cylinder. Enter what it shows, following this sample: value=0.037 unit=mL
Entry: value=40 unit=mL
